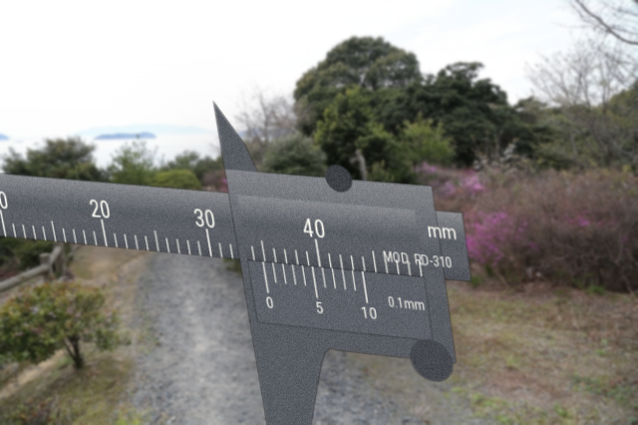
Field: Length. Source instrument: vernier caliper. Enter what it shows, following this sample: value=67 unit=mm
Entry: value=34.8 unit=mm
